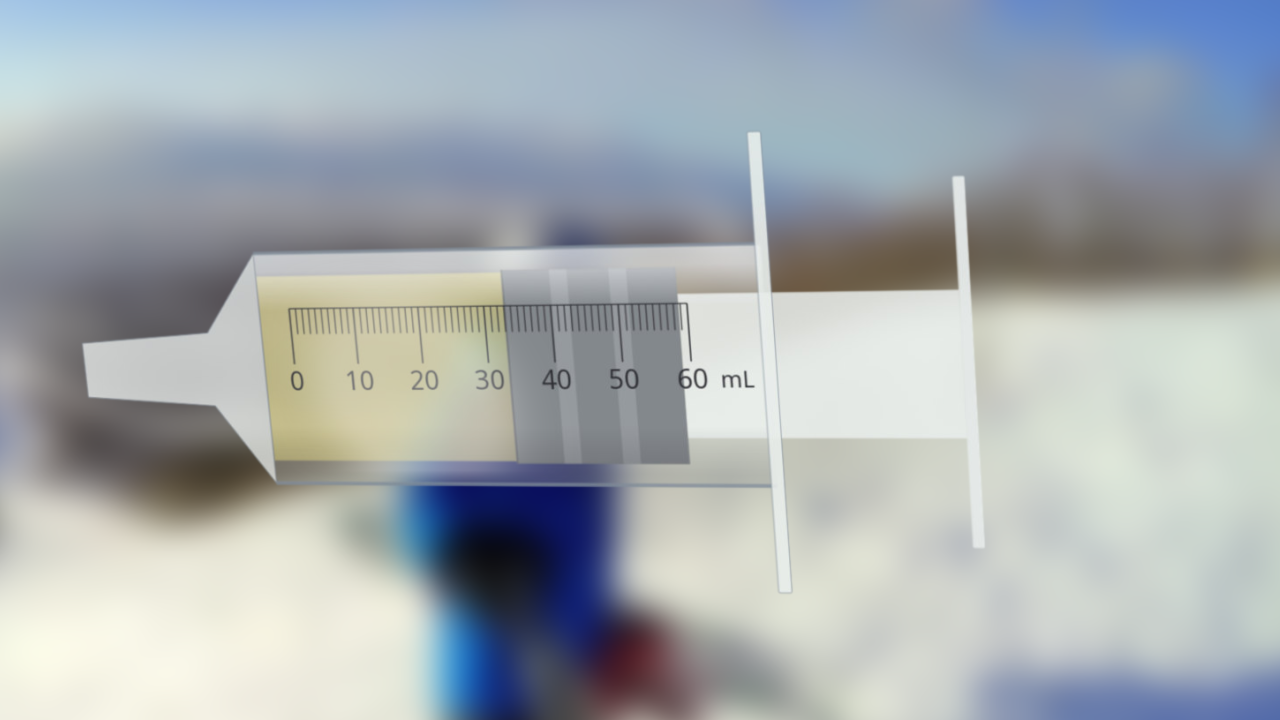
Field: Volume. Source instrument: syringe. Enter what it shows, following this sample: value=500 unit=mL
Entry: value=33 unit=mL
